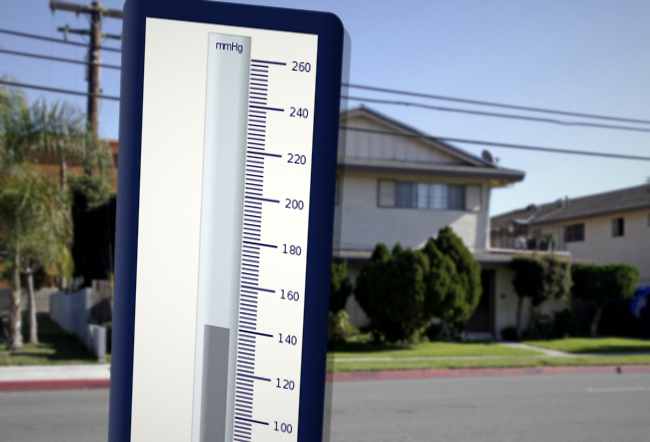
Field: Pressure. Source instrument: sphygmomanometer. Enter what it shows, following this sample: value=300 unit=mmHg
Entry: value=140 unit=mmHg
